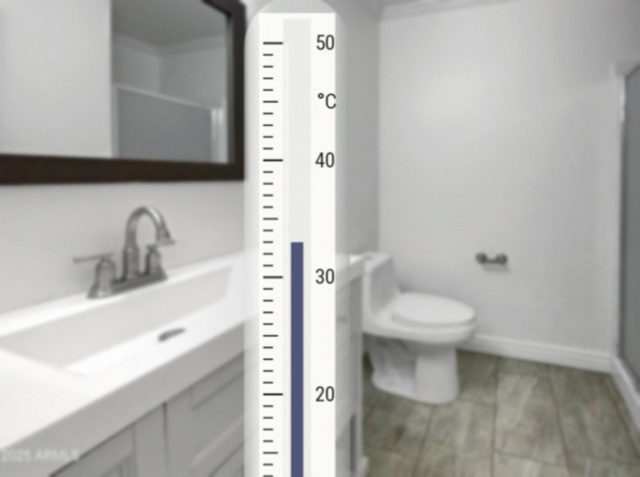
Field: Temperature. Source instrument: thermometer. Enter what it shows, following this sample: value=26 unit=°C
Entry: value=33 unit=°C
